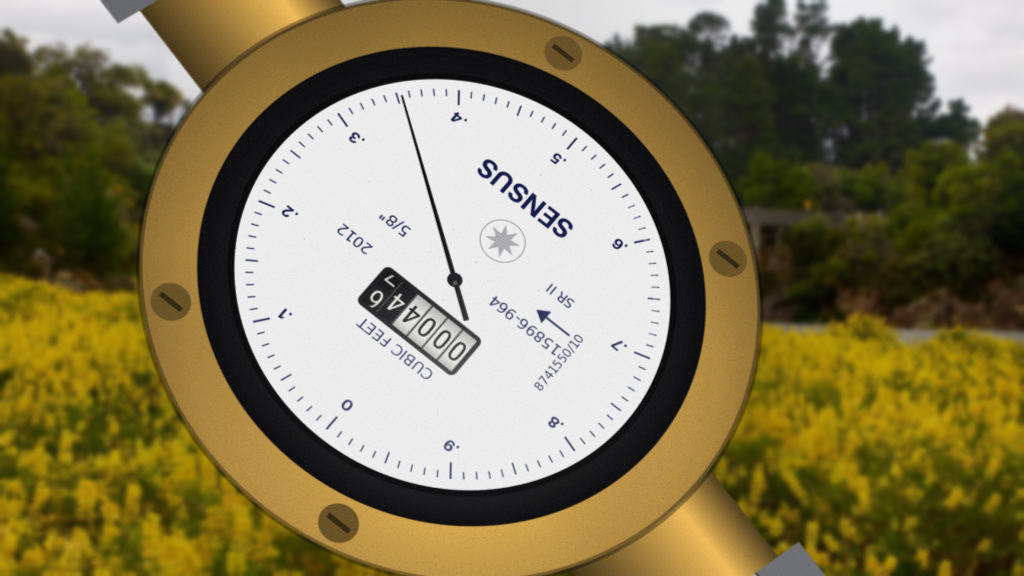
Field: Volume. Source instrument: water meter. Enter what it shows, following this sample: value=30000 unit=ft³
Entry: value=446.35 unit=ft³
